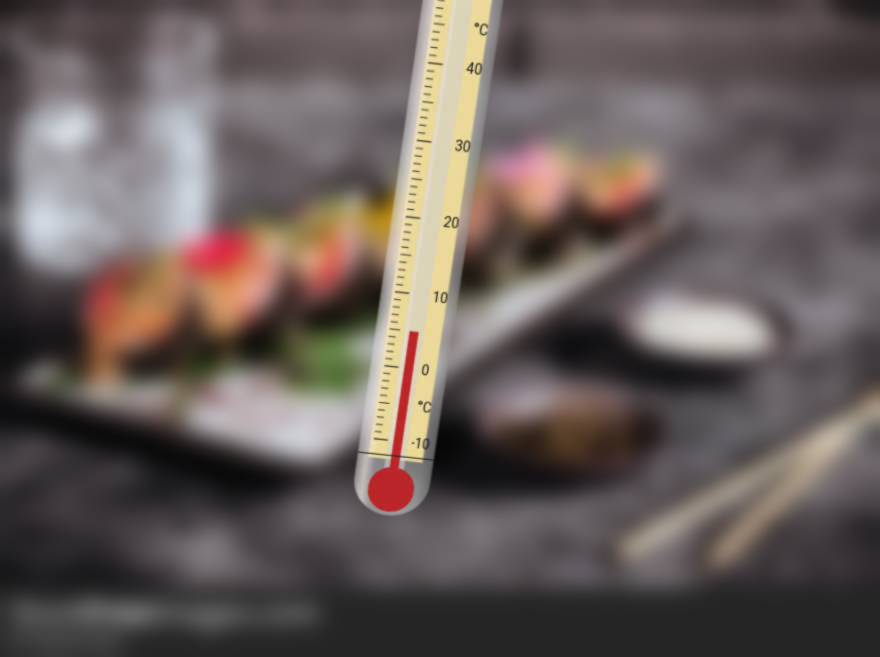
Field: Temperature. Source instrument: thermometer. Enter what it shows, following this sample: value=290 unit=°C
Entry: value=5 unit=°C
